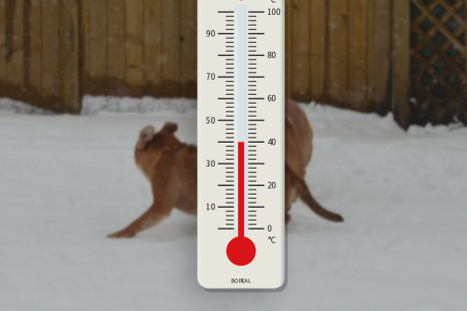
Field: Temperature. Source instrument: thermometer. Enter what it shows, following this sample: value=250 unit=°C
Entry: value=40 unit=°C
